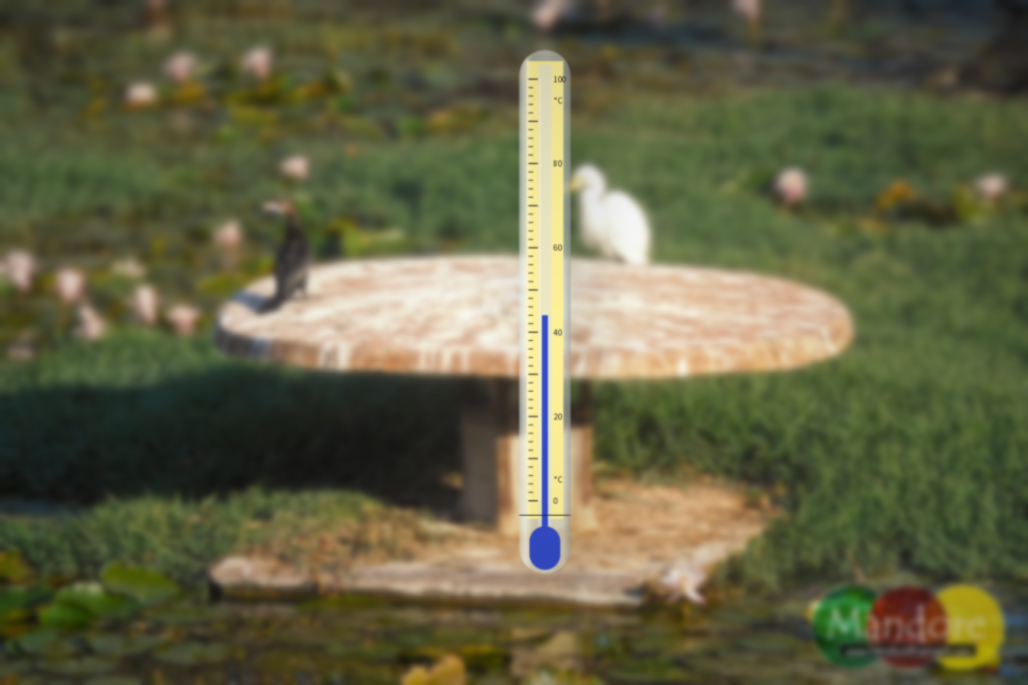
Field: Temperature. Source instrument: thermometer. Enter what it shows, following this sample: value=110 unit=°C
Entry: value=44 unit=°C
